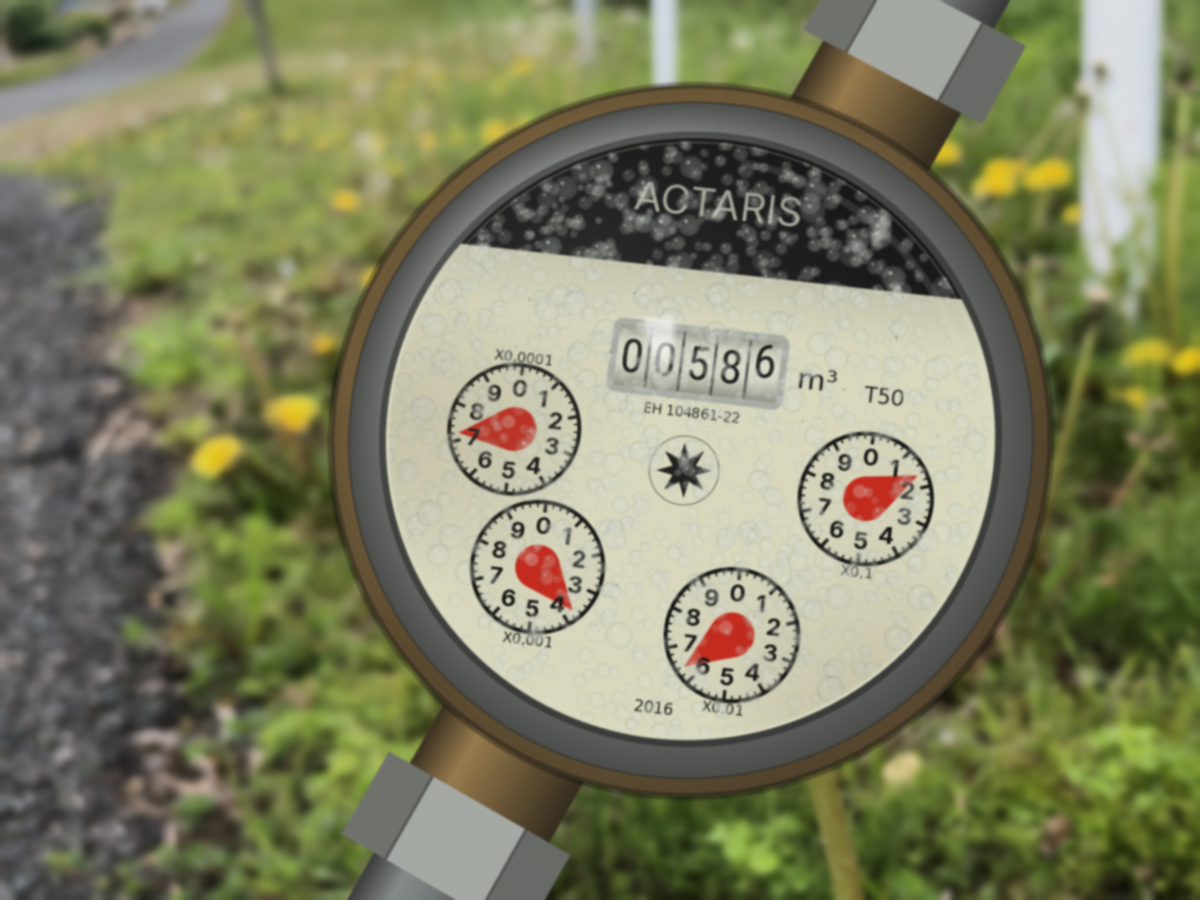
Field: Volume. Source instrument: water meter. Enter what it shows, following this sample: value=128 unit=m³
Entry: value=586.1637 unit=m³
